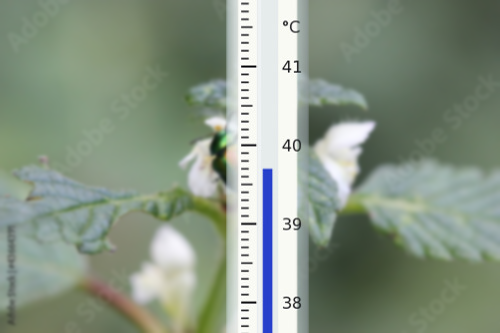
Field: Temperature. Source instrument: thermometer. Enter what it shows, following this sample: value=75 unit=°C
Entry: value=39.7 unit=°C
